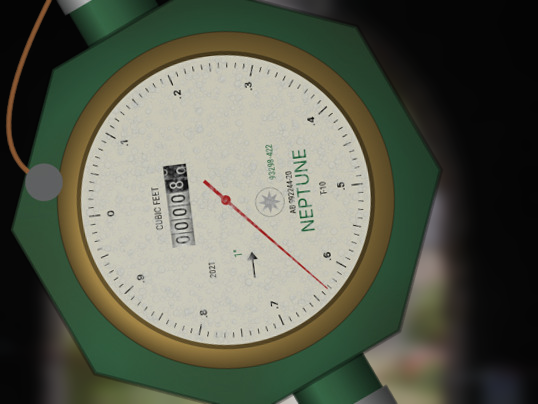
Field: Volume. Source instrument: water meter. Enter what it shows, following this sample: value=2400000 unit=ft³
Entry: value=88.63 unit=ft³
